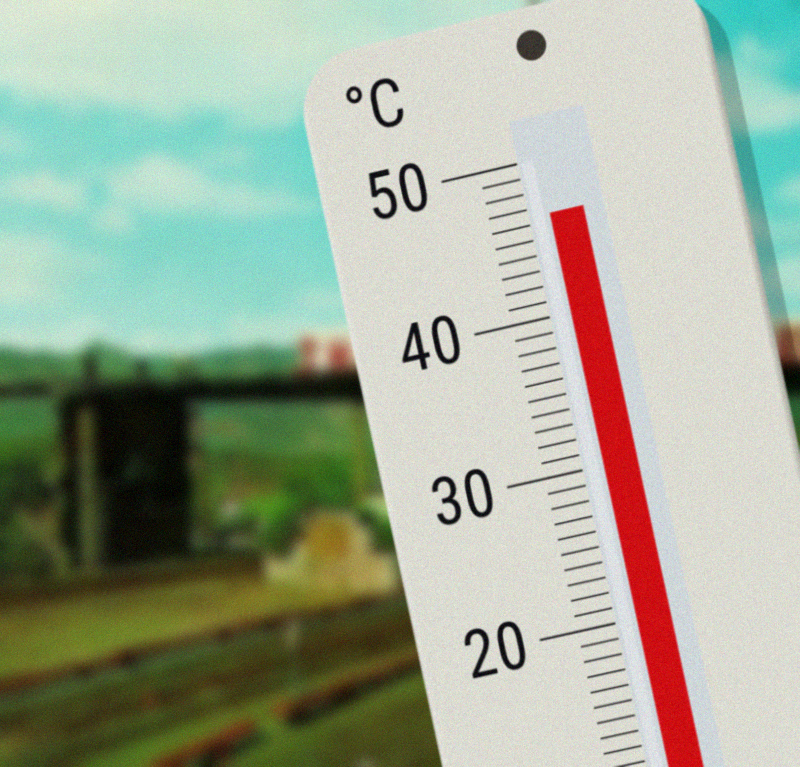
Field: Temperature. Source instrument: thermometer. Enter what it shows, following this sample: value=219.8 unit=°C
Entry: value=46.5 unit=°C
